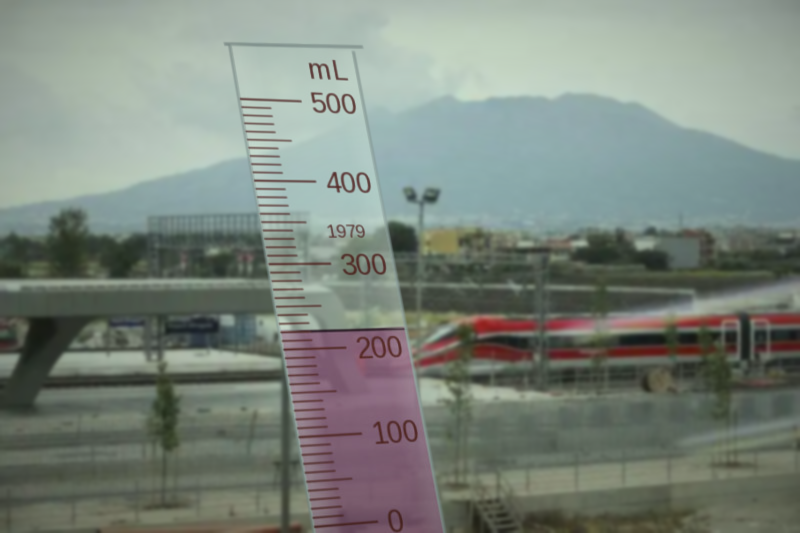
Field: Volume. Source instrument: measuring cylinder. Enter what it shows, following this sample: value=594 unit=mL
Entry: value=220 unit=mL
